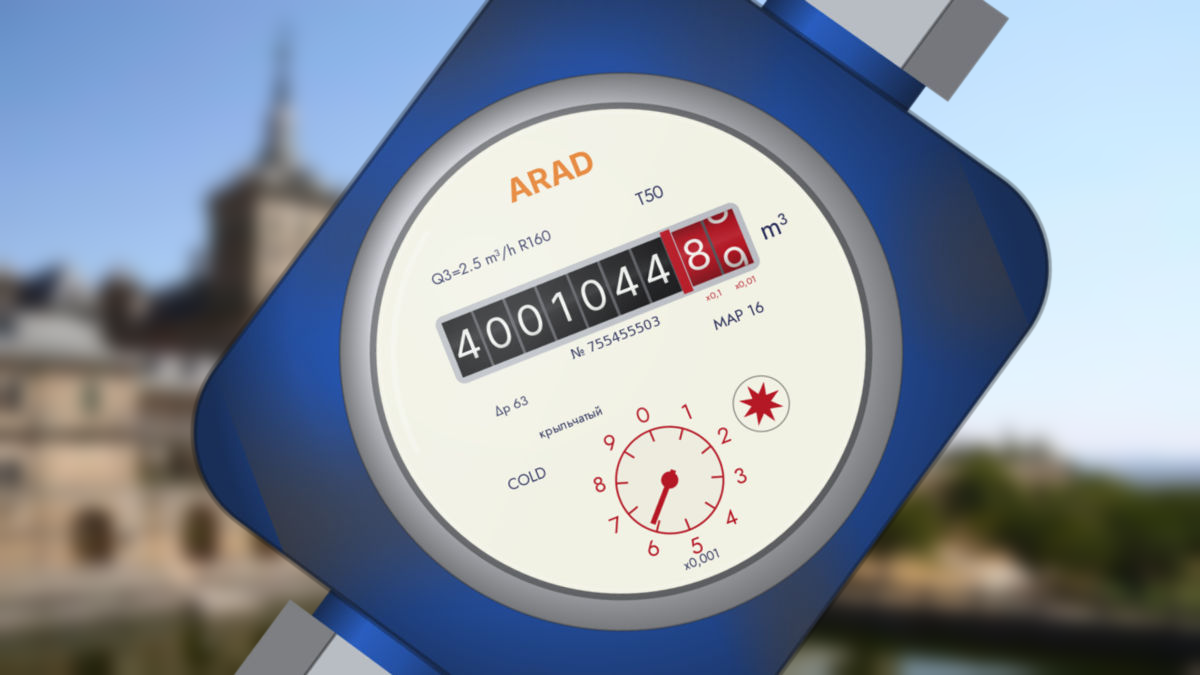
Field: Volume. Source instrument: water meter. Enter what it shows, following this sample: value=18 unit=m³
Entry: value=4001044.886 unit=m³
